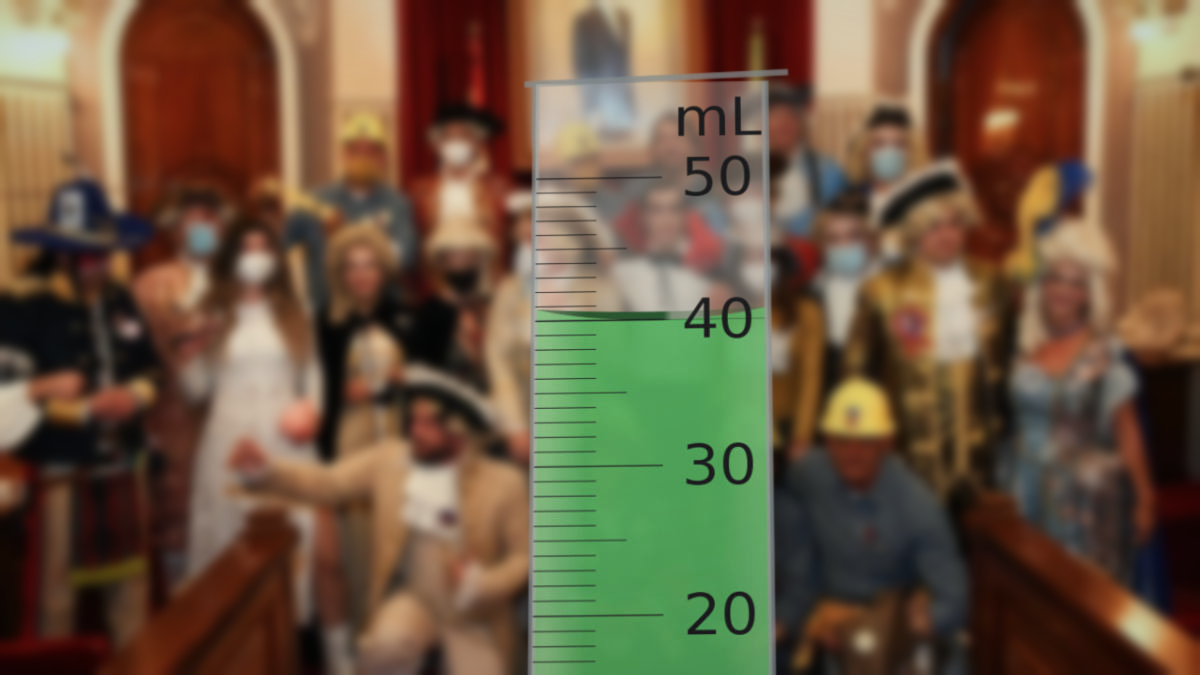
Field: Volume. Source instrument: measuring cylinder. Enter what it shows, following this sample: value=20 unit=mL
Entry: value=40 unit=mL
